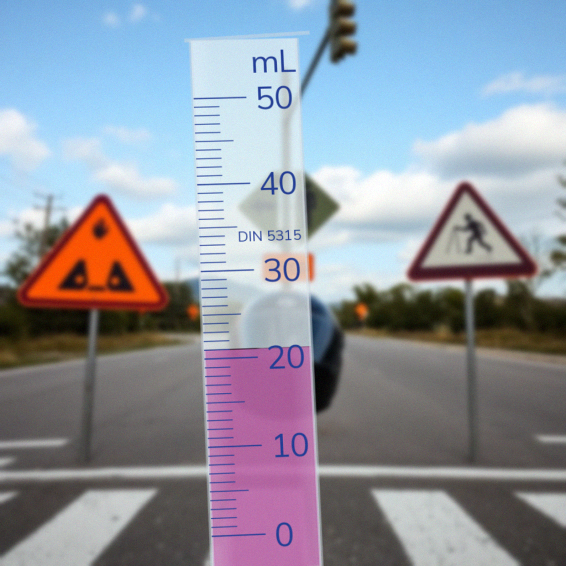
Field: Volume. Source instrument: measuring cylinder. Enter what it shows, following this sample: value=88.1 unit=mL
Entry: value=21 unit=mL
